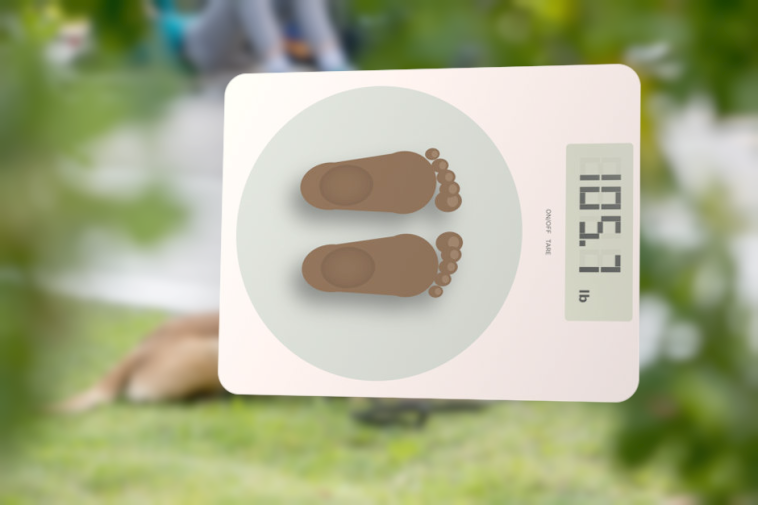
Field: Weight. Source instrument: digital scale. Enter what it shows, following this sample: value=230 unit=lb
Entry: value=105.7 unit=lb
